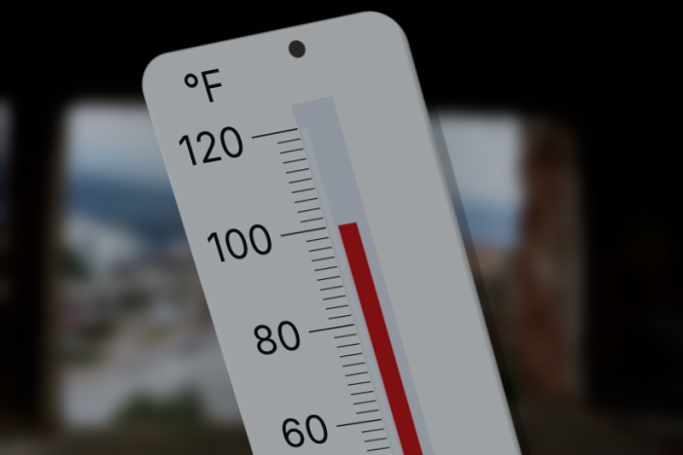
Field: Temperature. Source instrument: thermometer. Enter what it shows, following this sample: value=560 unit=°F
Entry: value=100 unit=°F
